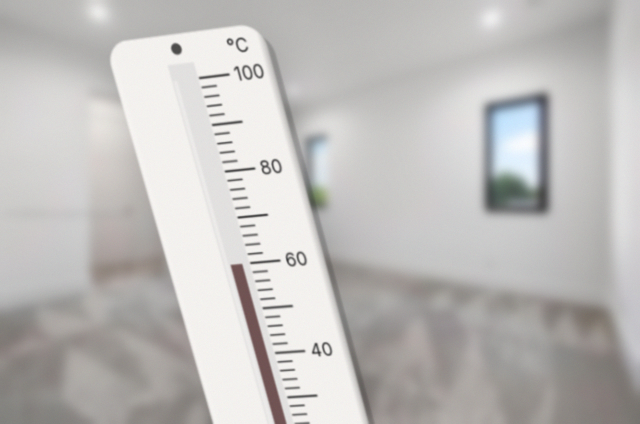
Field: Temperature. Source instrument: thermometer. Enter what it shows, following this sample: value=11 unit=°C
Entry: value=60 unit=°C
